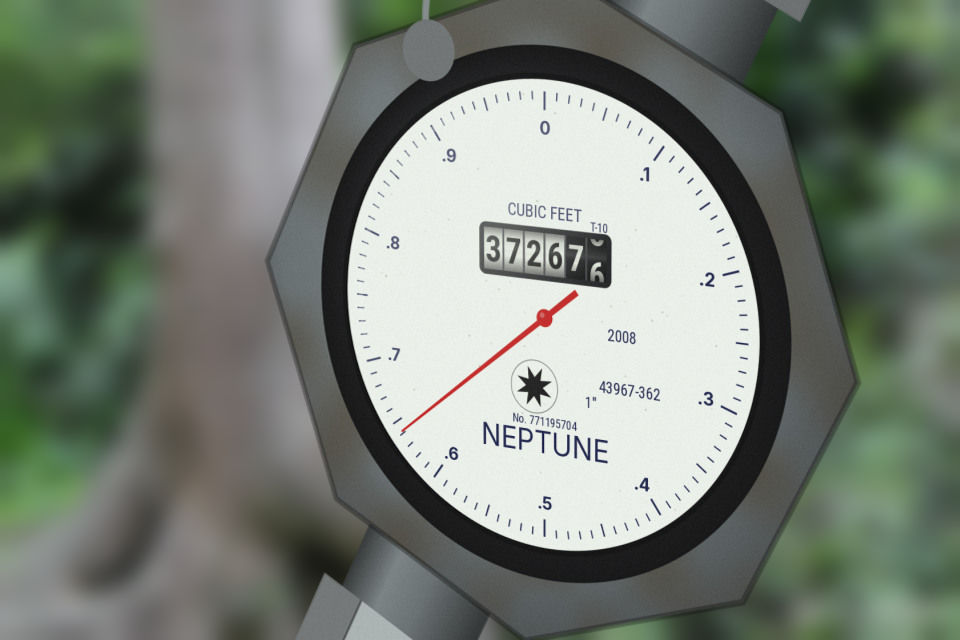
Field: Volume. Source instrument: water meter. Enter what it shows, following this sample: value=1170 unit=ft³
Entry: value=372675.64 unit=ft³
